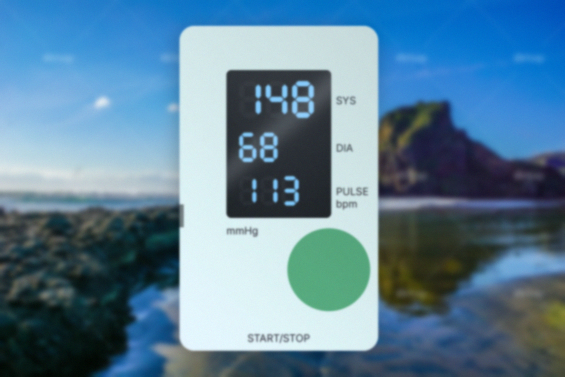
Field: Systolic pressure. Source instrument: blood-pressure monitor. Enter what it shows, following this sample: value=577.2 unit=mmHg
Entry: value=148 unit=mmHg
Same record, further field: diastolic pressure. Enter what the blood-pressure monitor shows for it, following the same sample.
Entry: value=68 unit=mmHg
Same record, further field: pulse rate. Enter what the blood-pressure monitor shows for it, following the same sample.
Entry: value=113 unit=bpm
